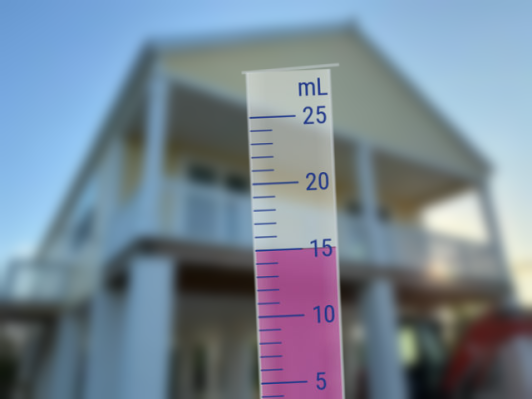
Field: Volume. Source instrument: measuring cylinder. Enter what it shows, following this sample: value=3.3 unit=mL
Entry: value=15 unit=mL
